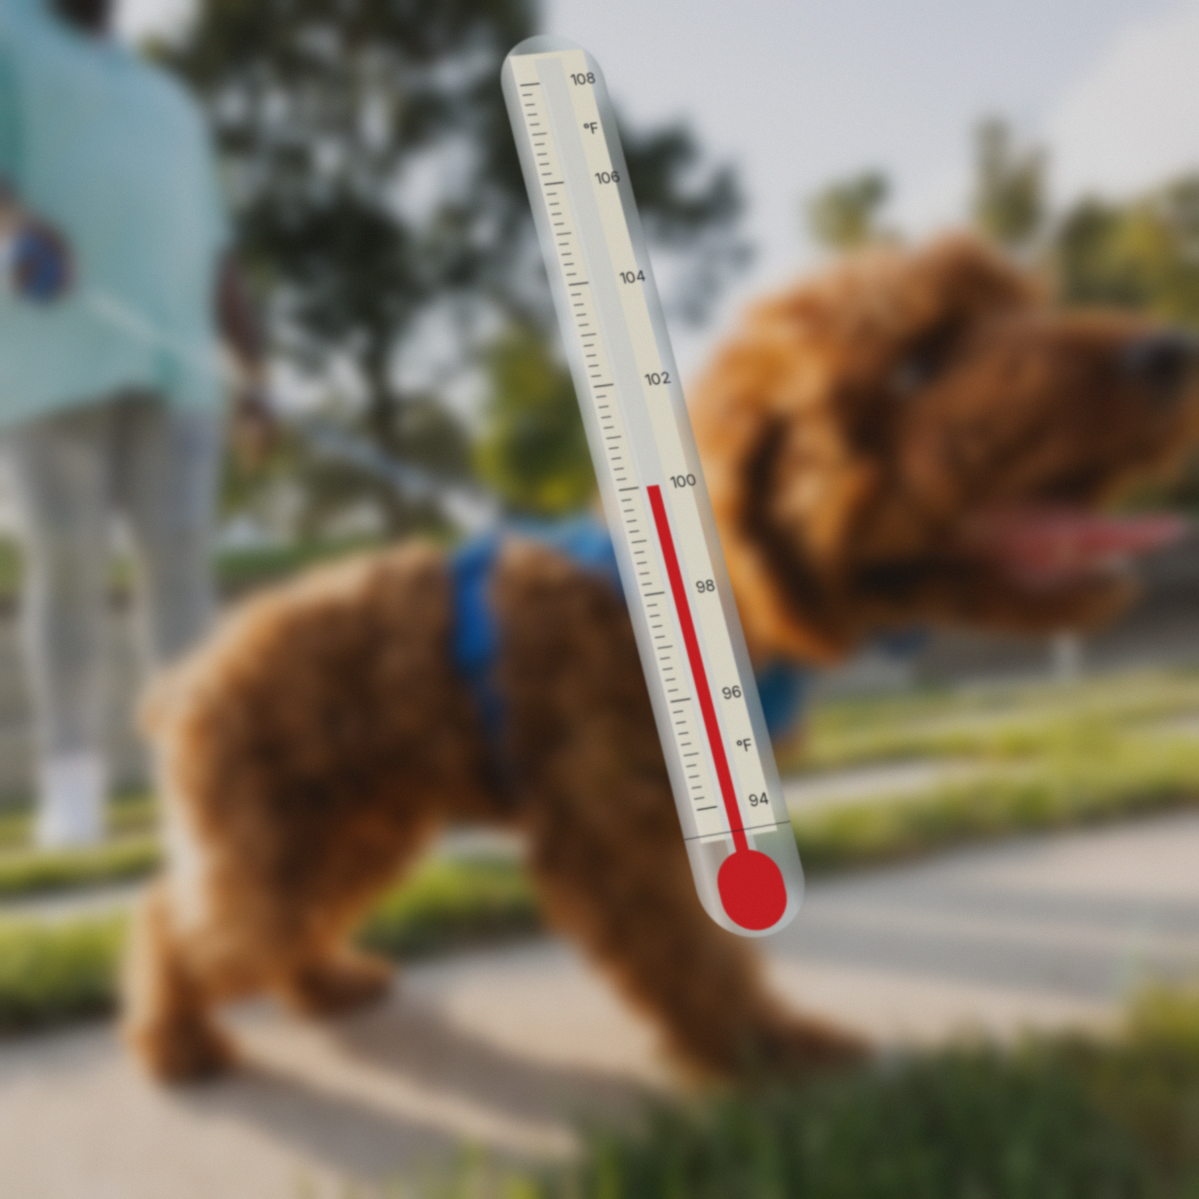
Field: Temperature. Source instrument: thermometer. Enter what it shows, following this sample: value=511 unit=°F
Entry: value=100 unit=°F
